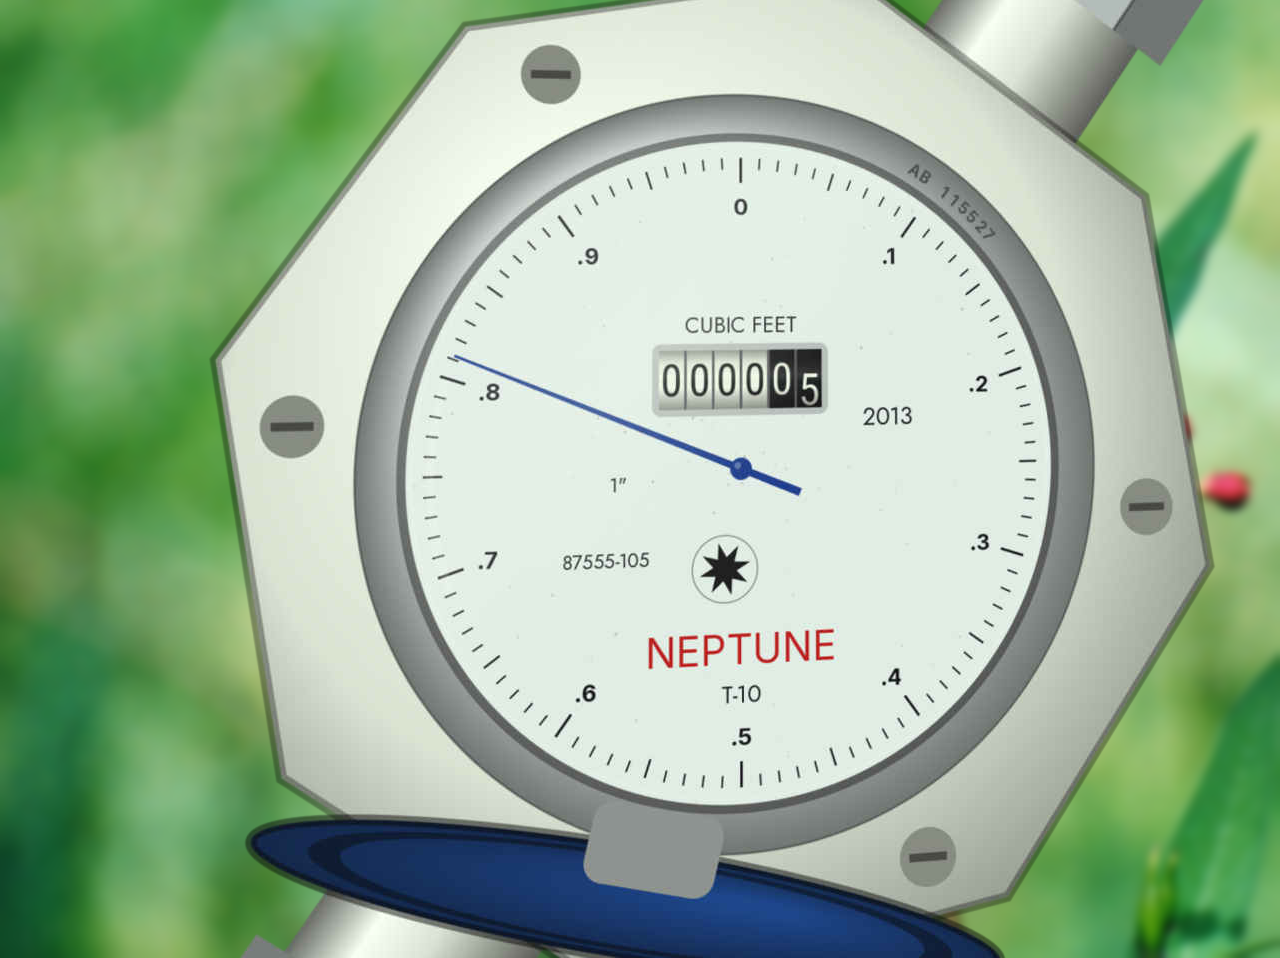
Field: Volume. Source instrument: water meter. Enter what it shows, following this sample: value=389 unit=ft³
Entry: value=4.81 unit=ft³
